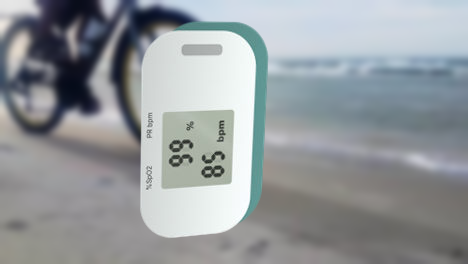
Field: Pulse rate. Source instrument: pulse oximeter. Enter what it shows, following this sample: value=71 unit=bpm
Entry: value=85 unit=bpm
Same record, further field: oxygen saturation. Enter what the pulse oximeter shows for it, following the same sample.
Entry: value=99 unit=%
